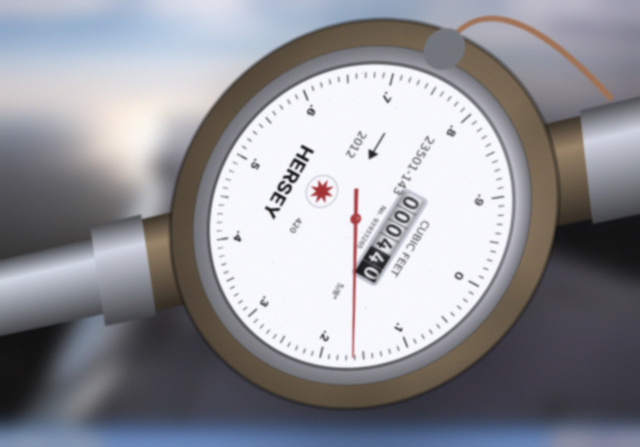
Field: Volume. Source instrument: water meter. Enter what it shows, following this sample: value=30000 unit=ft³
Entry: value=440.16 unit=ft³
